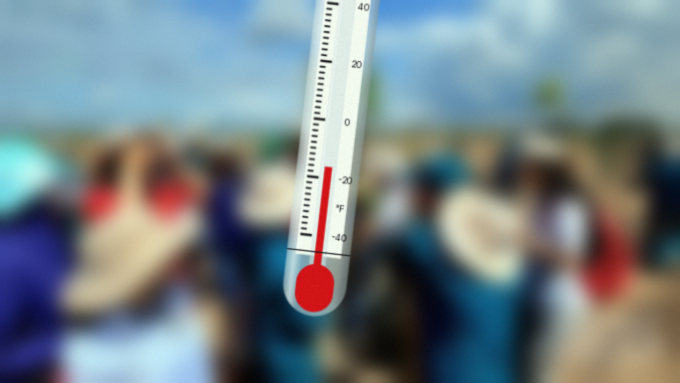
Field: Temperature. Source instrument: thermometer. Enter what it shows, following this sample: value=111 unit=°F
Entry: value=-16 unit=°F
